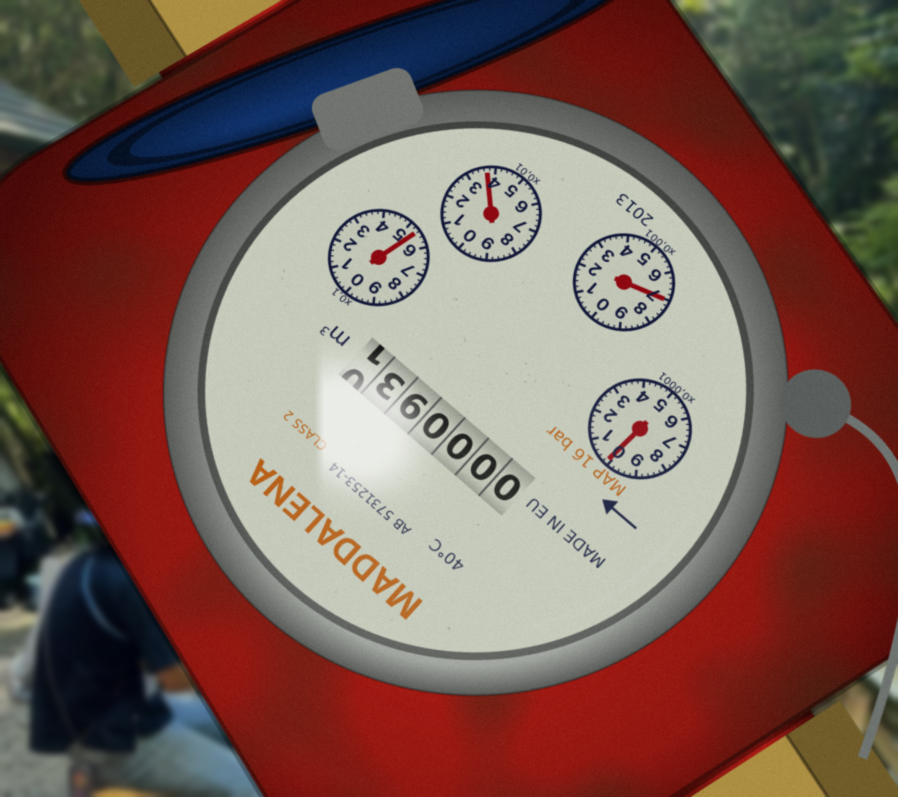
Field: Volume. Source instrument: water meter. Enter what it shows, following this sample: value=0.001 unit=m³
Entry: value=930.5370 unit=m³
